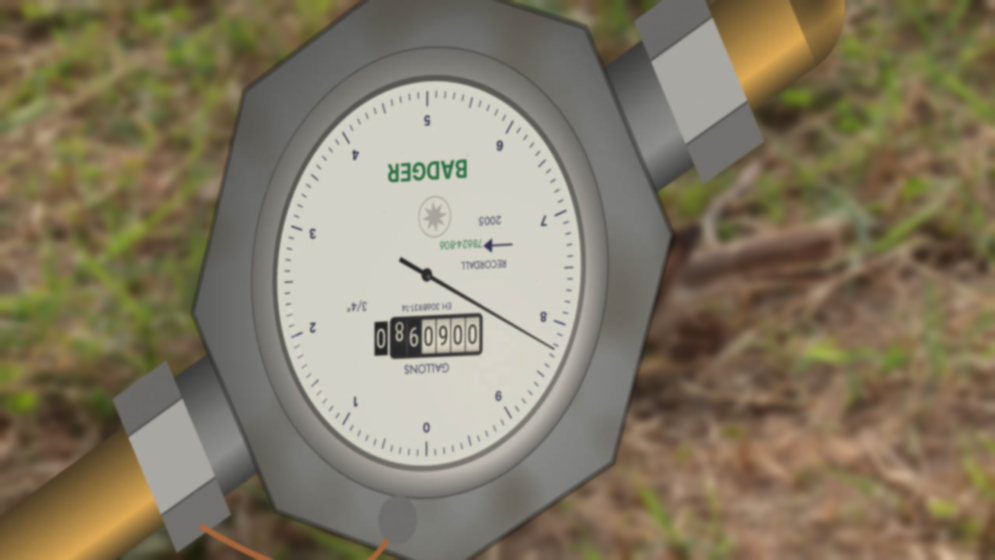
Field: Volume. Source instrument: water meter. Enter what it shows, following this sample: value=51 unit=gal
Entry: value=60978.2 unit=gal
